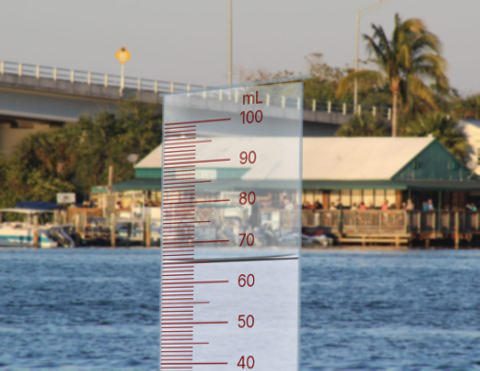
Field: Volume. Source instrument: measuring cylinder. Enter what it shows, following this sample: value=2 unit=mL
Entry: value=65 unit=mL
